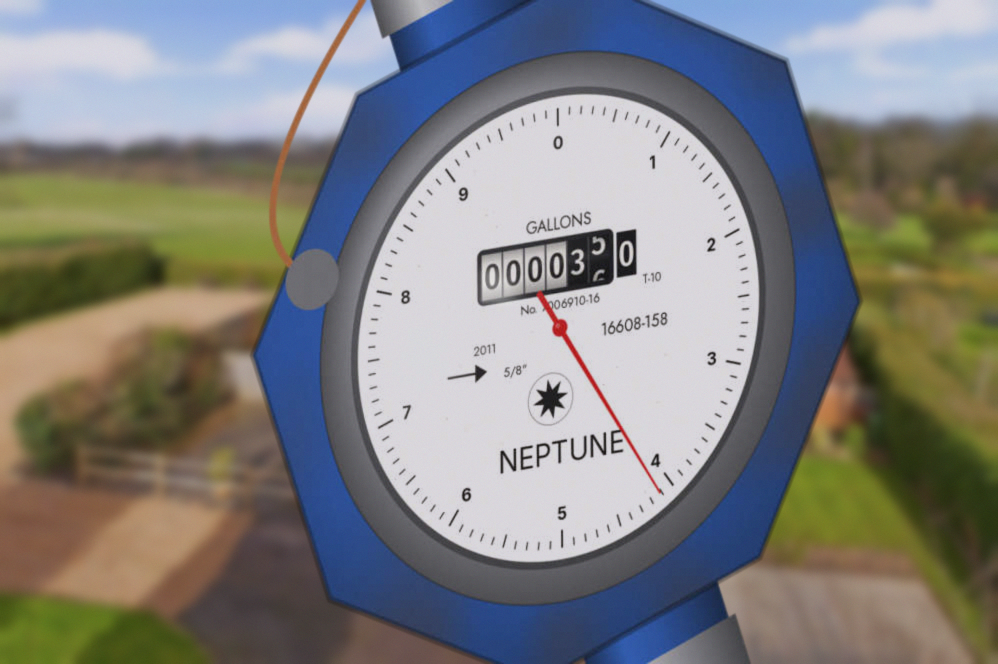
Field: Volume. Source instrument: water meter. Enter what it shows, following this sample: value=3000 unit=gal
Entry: value=354.1 unit=gal
